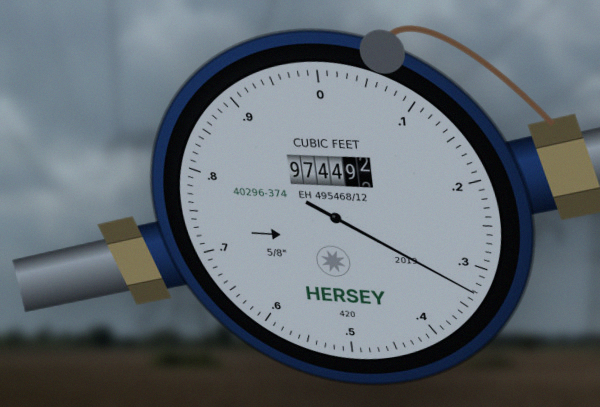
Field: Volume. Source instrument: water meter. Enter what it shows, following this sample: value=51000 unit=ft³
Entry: value=974492.33 unit=ft³
